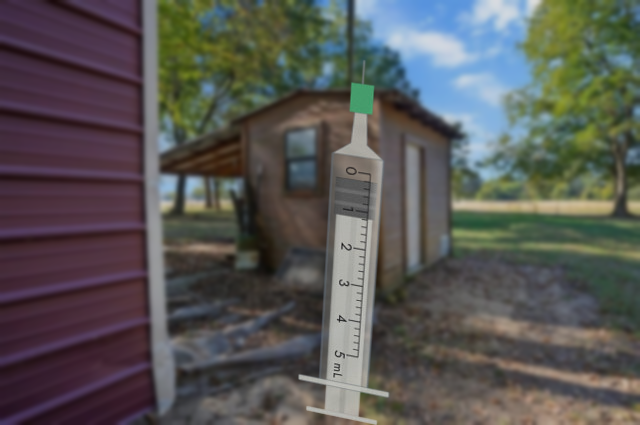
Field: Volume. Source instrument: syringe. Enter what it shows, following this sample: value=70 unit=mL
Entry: value=0.2 unit=mL
